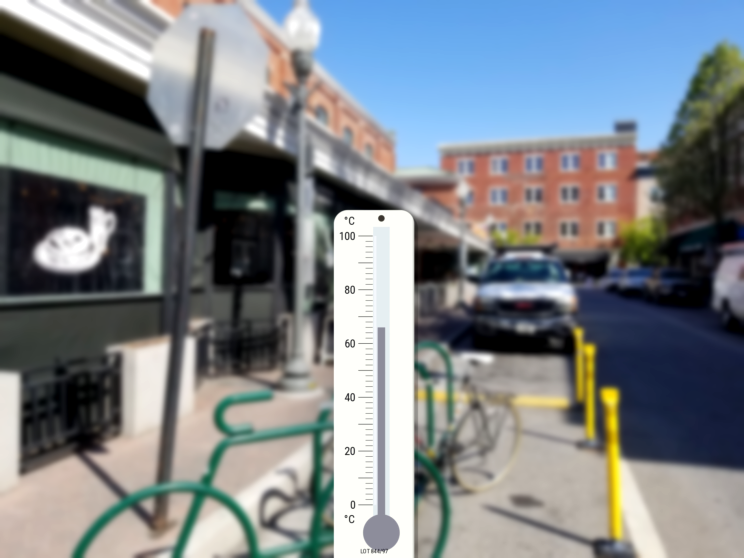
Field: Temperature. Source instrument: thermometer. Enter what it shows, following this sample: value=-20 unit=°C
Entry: value=66 unit=°C
